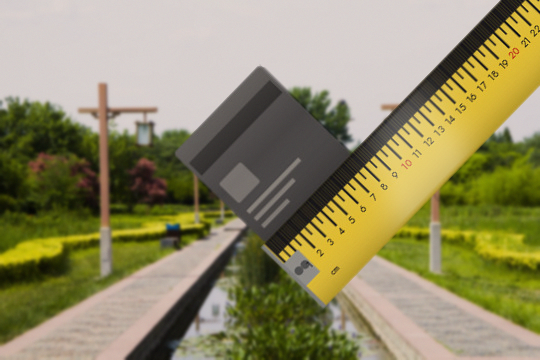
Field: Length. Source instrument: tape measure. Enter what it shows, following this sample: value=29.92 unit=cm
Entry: value=8 unit=cm
